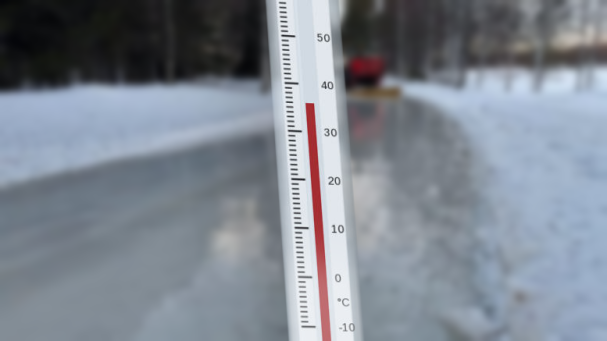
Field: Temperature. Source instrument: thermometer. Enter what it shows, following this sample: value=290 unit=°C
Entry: value=36 unit=°C
